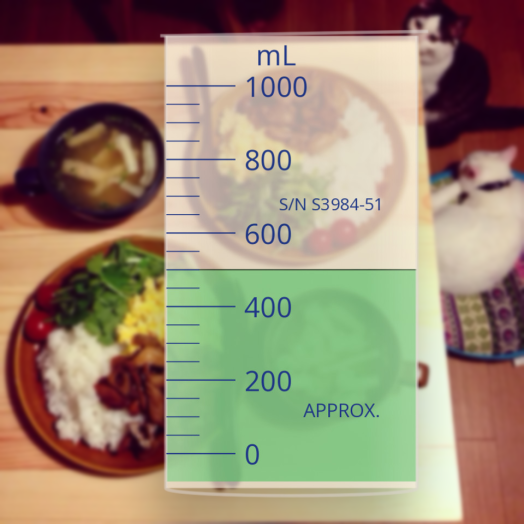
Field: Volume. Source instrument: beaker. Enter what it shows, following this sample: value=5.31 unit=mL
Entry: value=500 unit=mL
